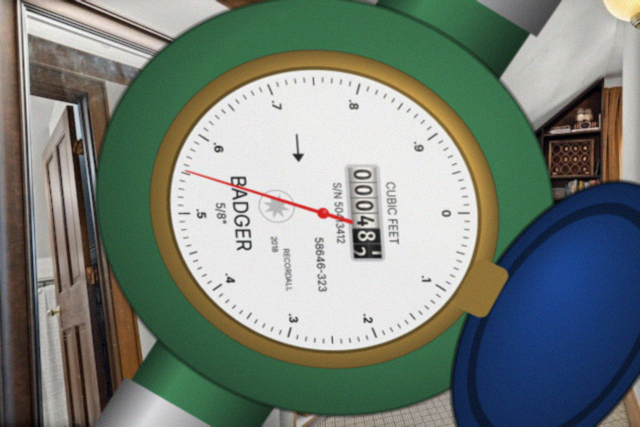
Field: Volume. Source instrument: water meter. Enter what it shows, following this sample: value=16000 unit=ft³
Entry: value=481.55 unit=ft³
